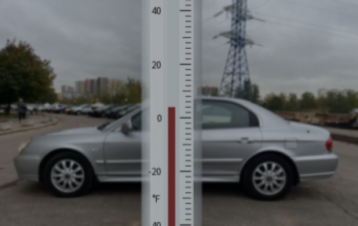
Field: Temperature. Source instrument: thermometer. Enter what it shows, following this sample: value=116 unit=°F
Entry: value=4 unit=°F
